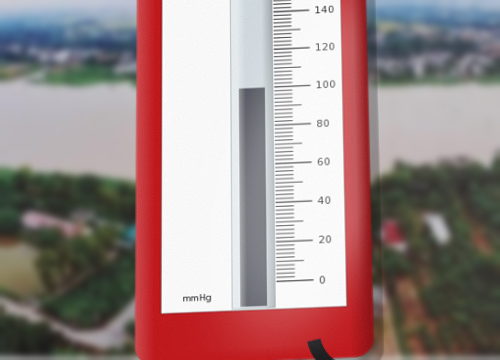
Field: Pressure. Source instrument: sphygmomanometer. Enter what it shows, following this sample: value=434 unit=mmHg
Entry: value=100 unit=mmHg
